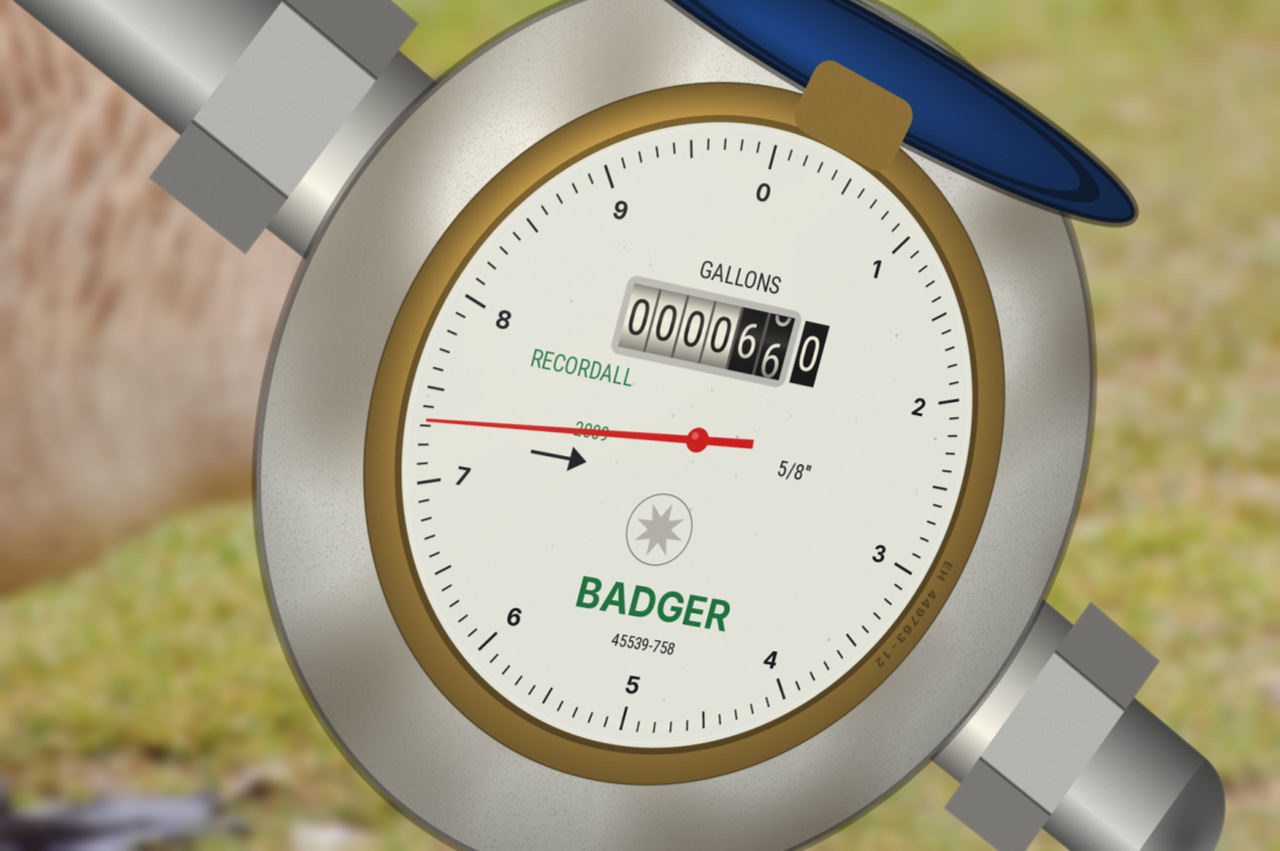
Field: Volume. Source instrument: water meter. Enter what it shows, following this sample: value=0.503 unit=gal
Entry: value=657.3 unit=gal
